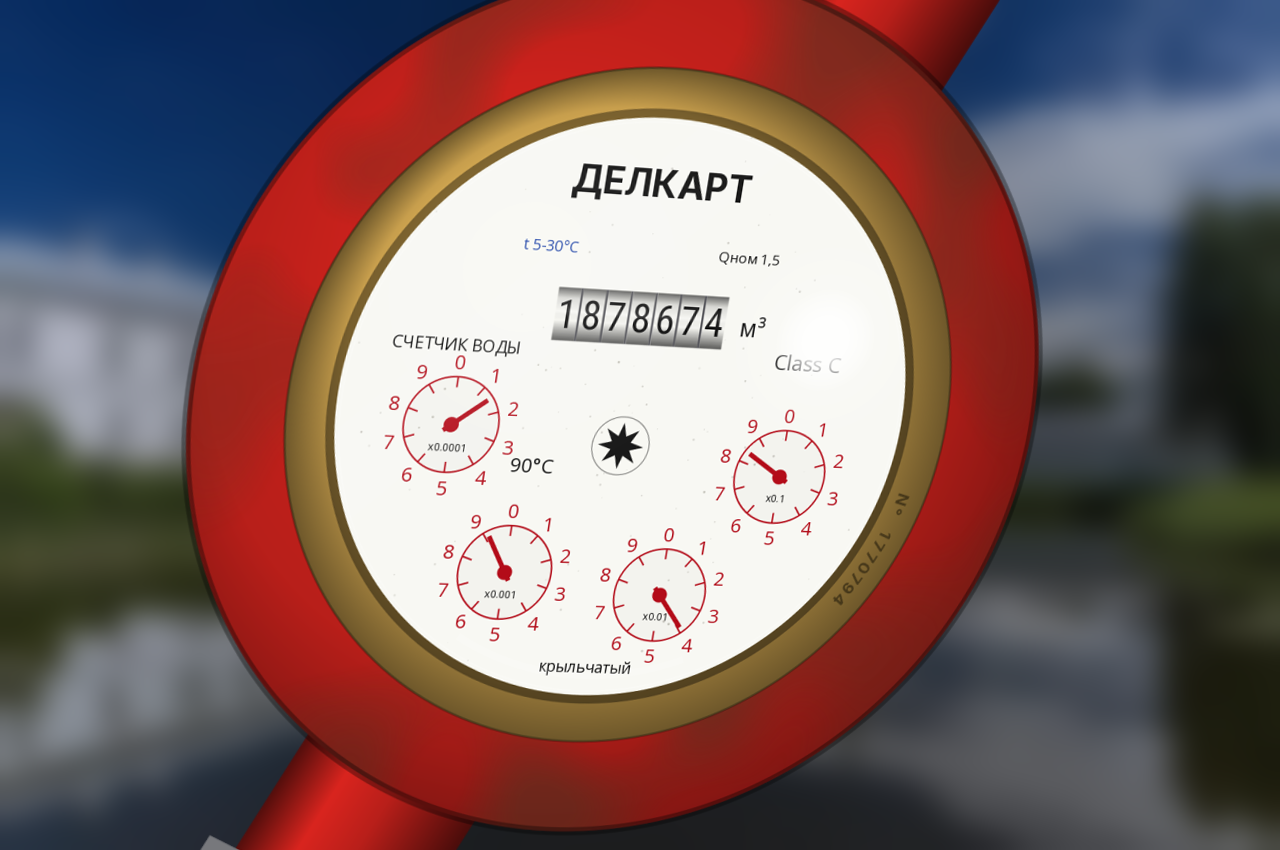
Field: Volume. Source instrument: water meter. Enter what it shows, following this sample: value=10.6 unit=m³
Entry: value=1878674.8391 unit=m³
